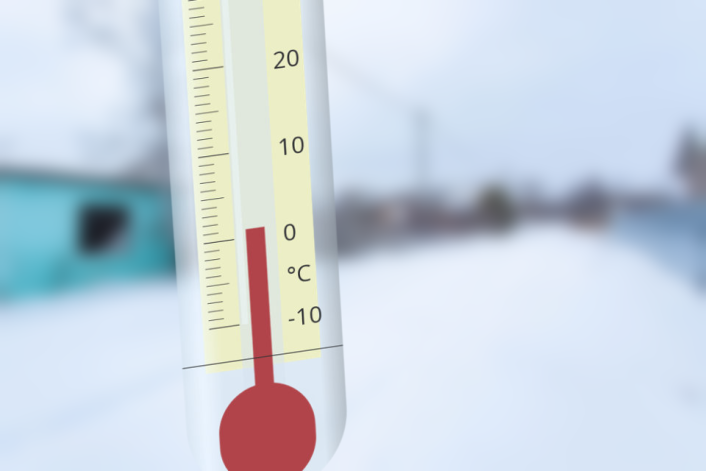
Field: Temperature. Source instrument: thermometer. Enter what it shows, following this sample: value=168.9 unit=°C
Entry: value=1 unit=°C
